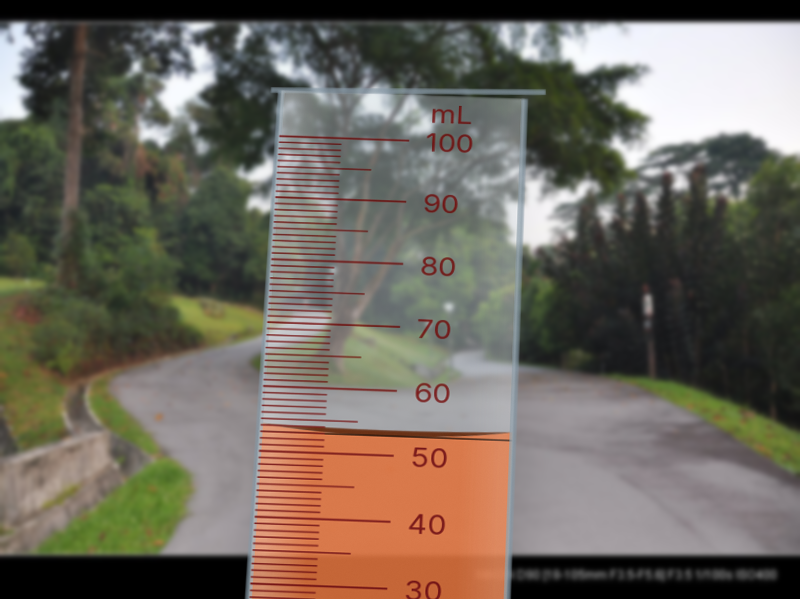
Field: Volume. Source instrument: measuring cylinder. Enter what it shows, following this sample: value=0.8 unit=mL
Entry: value=53 unit=mL
